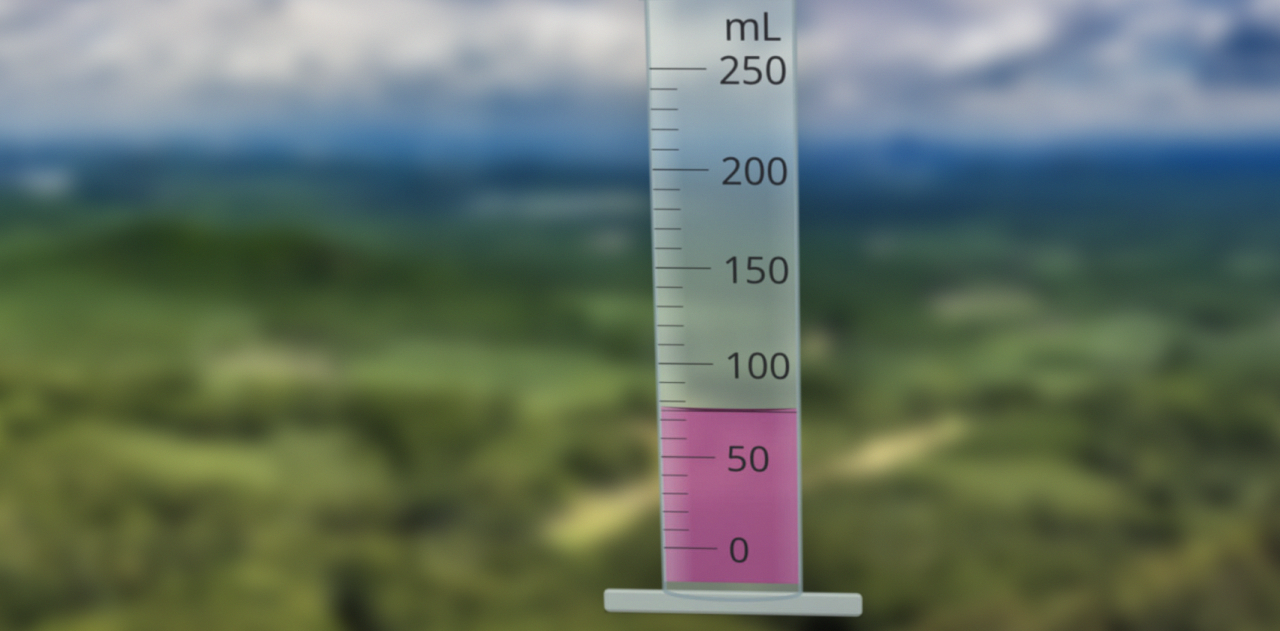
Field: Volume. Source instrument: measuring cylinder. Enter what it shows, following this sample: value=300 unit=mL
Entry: value=75 unit=mL
